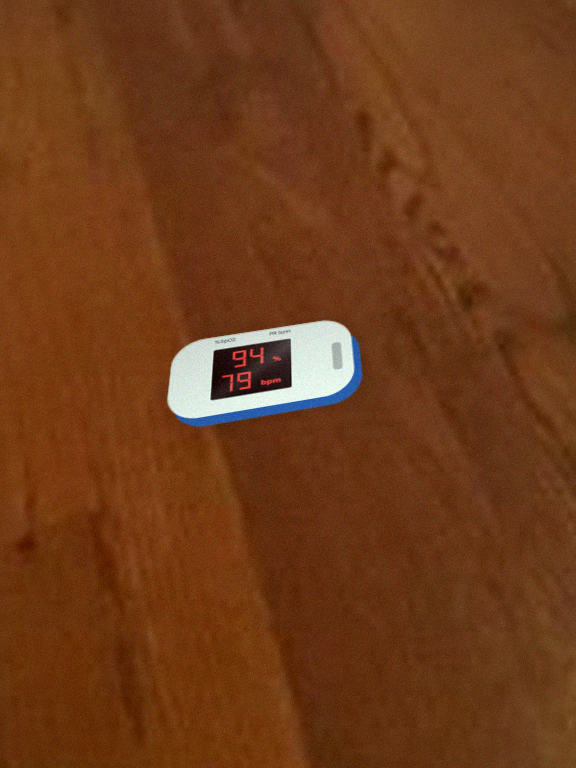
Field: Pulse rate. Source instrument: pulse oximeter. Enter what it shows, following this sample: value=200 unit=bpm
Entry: value=79 unit=bpm
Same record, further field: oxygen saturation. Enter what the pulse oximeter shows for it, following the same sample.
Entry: value=94 unit=%
